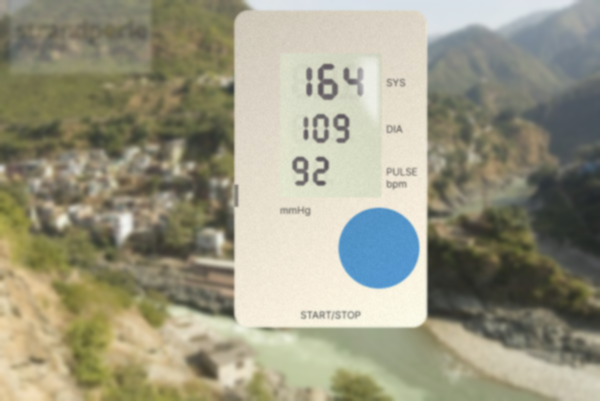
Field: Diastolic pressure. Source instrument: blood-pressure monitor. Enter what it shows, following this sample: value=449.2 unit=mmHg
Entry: value=109 unit=mmHg
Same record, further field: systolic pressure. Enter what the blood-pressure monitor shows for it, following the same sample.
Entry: value=164 unit=mmHg
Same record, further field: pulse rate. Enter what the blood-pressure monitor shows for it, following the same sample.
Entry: value=92 unit=bpm
